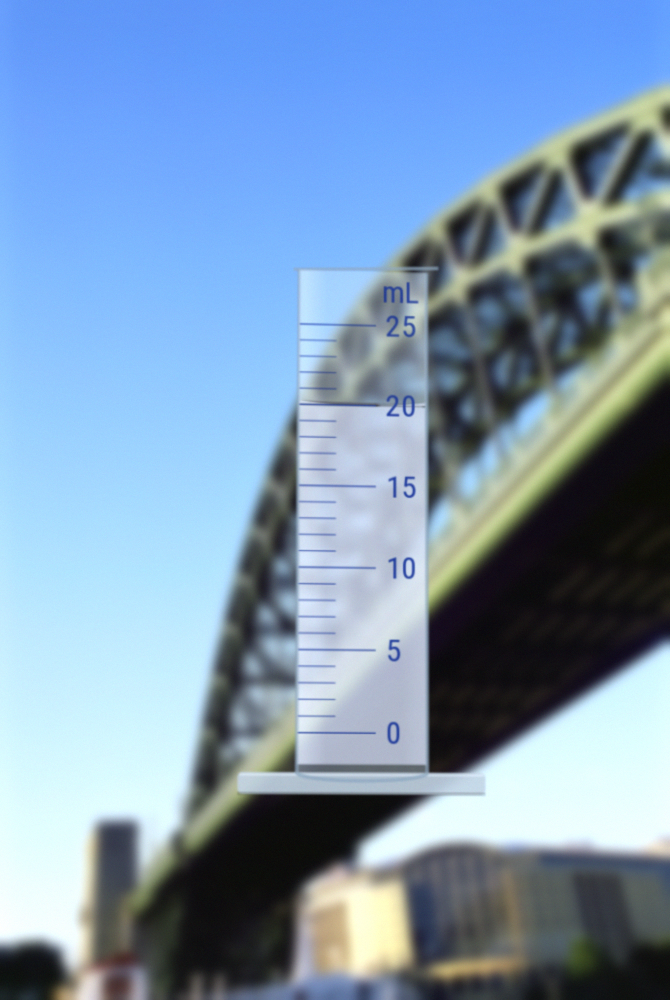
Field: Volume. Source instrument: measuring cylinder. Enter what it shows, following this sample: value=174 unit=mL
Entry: value=20 unit=mL
